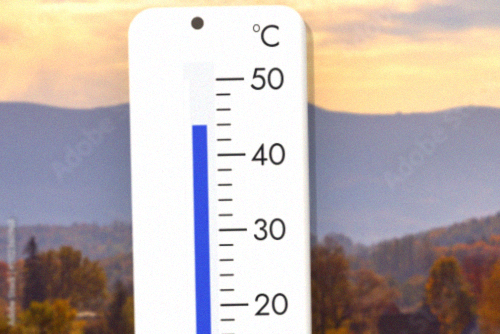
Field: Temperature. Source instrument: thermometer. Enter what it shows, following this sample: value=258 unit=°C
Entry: value=44 unit=°C
